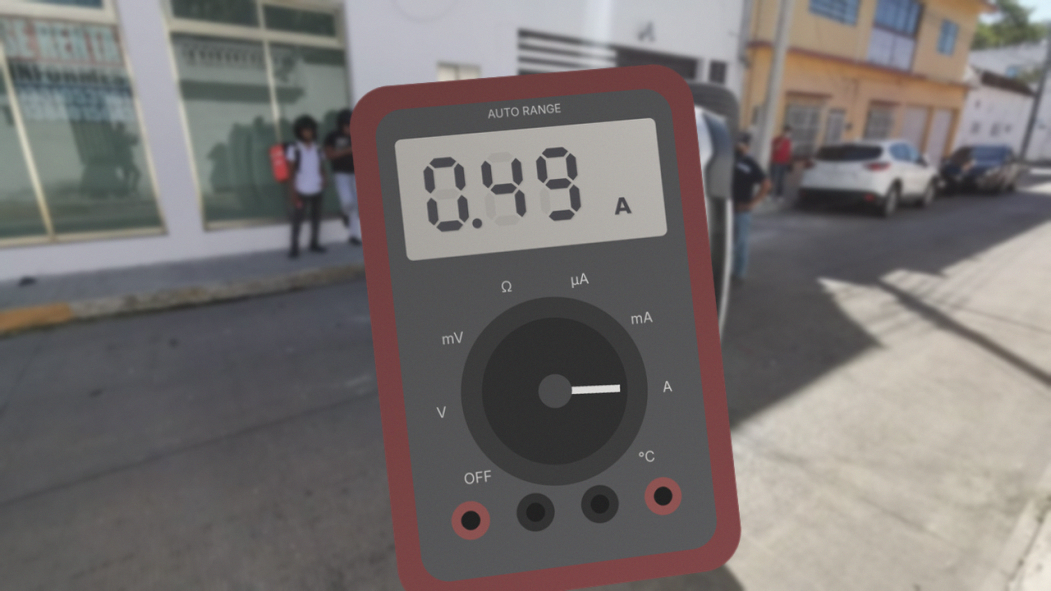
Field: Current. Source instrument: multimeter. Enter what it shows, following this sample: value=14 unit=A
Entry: value=0.49 unit=A
